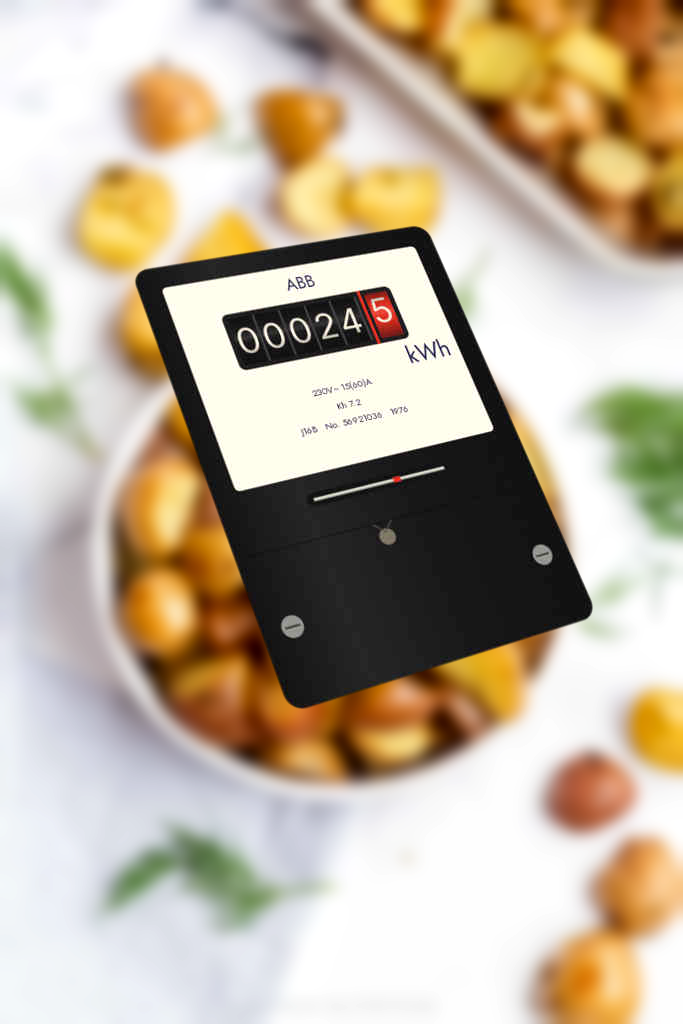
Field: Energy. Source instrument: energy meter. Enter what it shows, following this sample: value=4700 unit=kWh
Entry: value=24.5 unit=kWh
